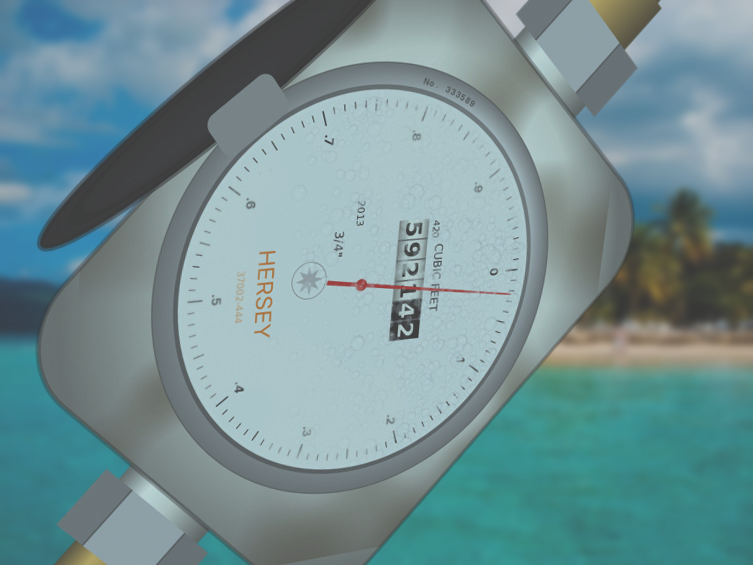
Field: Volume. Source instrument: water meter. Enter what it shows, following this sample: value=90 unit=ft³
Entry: value=592142.02 unit=ft³
